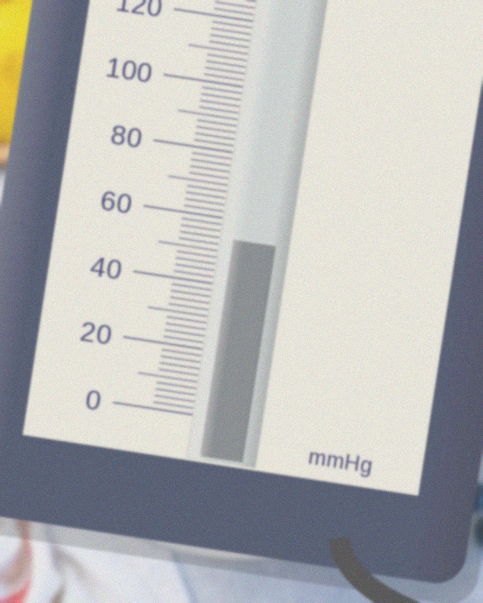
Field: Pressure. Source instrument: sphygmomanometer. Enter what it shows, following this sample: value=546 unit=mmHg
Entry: value=54 unit=mmHg
